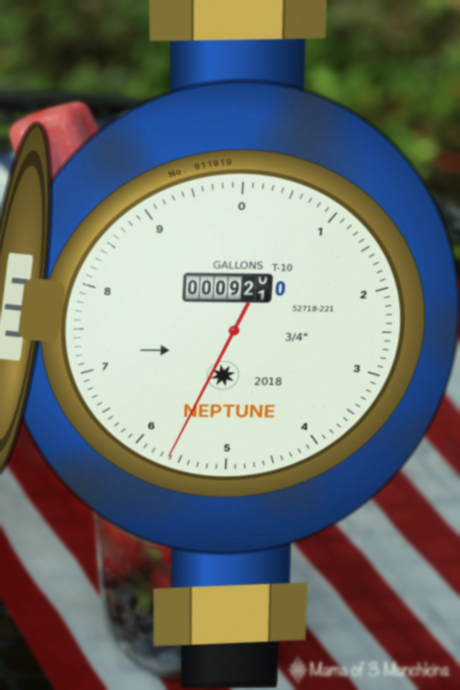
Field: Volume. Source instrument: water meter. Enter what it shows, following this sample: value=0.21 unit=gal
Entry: value=9205.6 unit=gal
